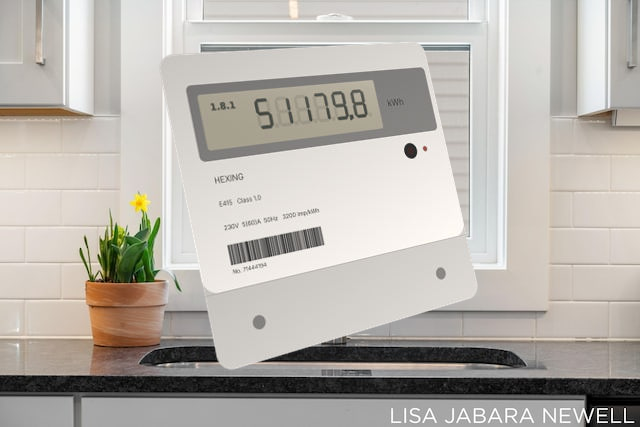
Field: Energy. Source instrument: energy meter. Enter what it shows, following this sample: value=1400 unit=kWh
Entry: value=51179.8 unit=kWh
